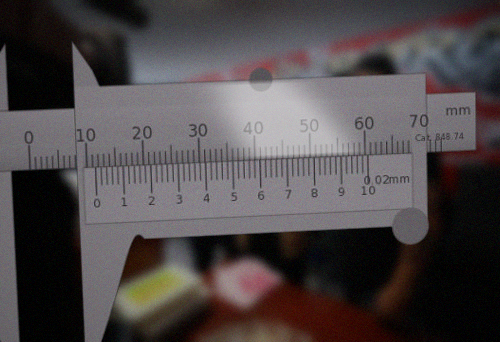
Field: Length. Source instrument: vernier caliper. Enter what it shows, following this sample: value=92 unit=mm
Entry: value=11.5 unit=mm
